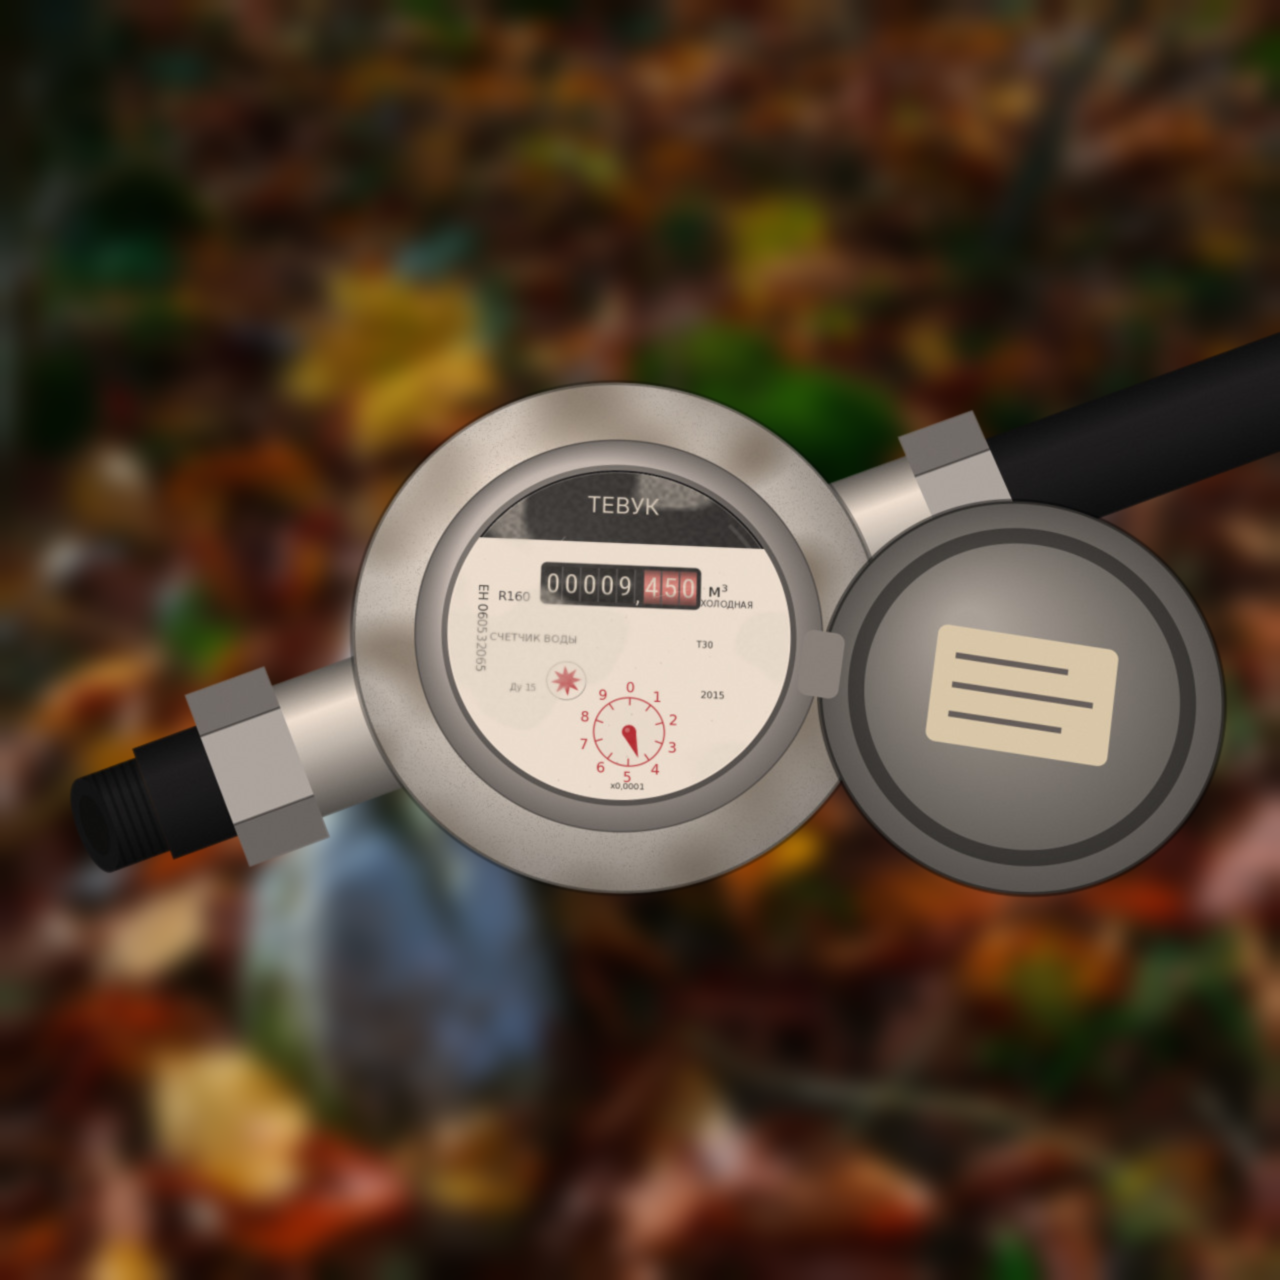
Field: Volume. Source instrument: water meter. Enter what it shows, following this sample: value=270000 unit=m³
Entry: value=9.4504 unit=m³
